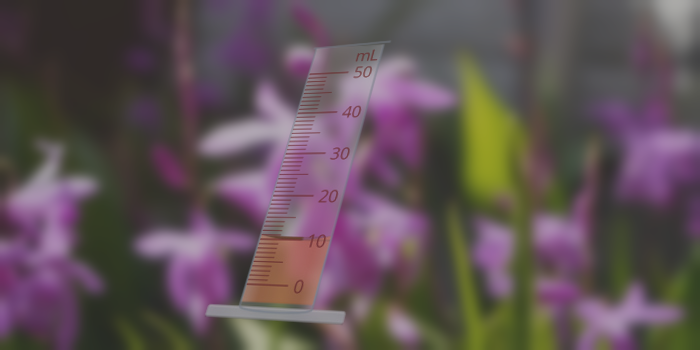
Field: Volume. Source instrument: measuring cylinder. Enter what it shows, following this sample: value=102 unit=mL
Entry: value=10 unit=mL
